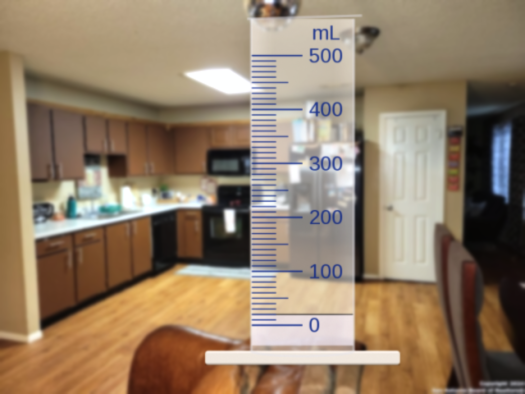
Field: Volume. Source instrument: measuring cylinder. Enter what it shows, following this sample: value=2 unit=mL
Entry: value=20 unit=mL
